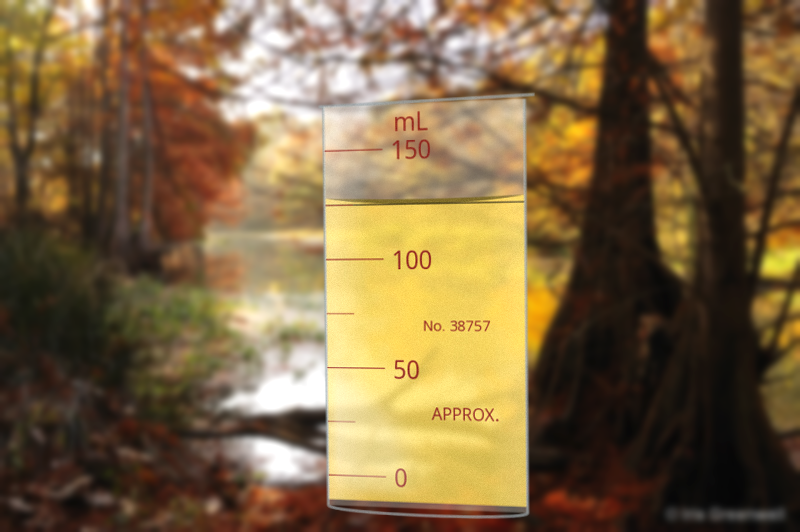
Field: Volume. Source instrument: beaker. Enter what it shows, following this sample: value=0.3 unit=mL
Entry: value=125 unit=mL
